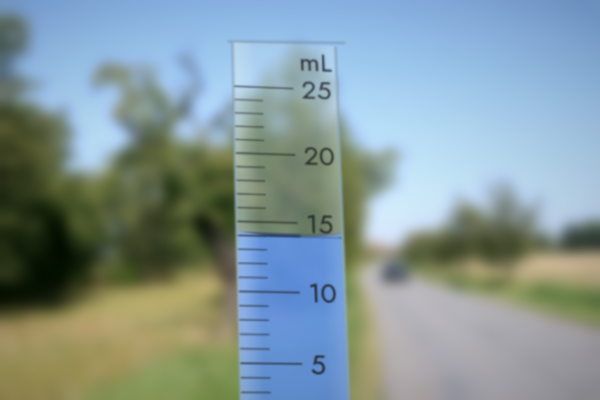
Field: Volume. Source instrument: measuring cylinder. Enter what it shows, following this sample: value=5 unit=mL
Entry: value=14 unit=mL
